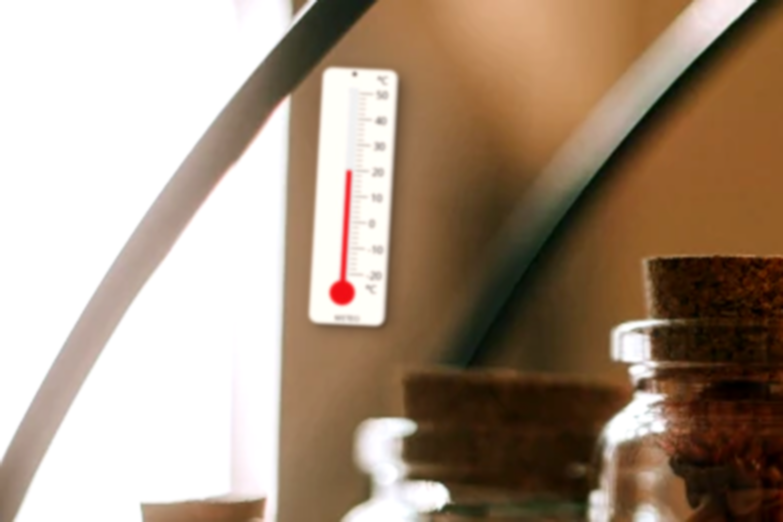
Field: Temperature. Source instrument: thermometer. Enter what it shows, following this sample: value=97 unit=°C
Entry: value=20 unit=°C
